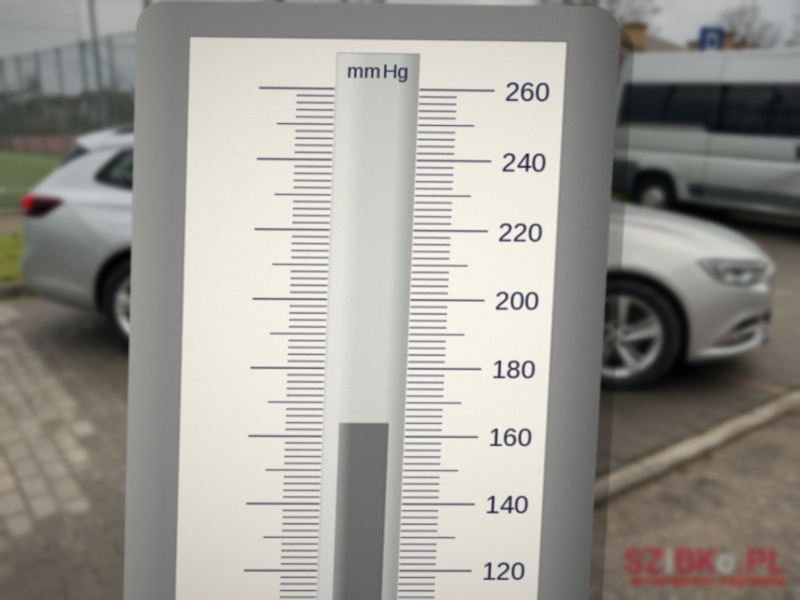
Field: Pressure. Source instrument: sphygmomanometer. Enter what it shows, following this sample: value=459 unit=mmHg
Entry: value=164 unit=mmHg
